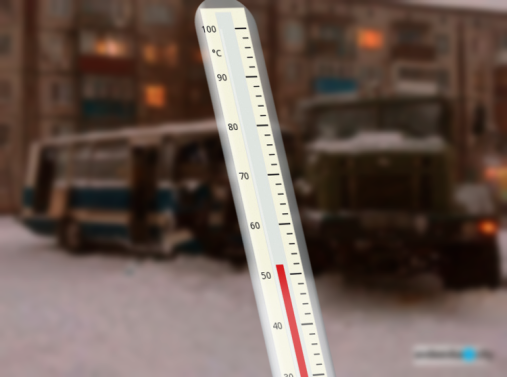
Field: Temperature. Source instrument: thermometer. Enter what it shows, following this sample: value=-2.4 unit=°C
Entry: value=52 unit=°C
